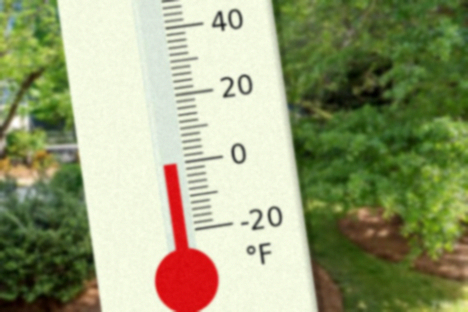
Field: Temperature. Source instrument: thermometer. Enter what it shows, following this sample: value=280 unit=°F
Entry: value=0 unit=°F
